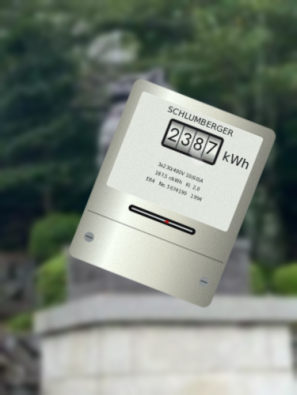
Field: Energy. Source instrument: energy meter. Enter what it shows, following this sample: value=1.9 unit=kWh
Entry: value=2387 unit=kWh
